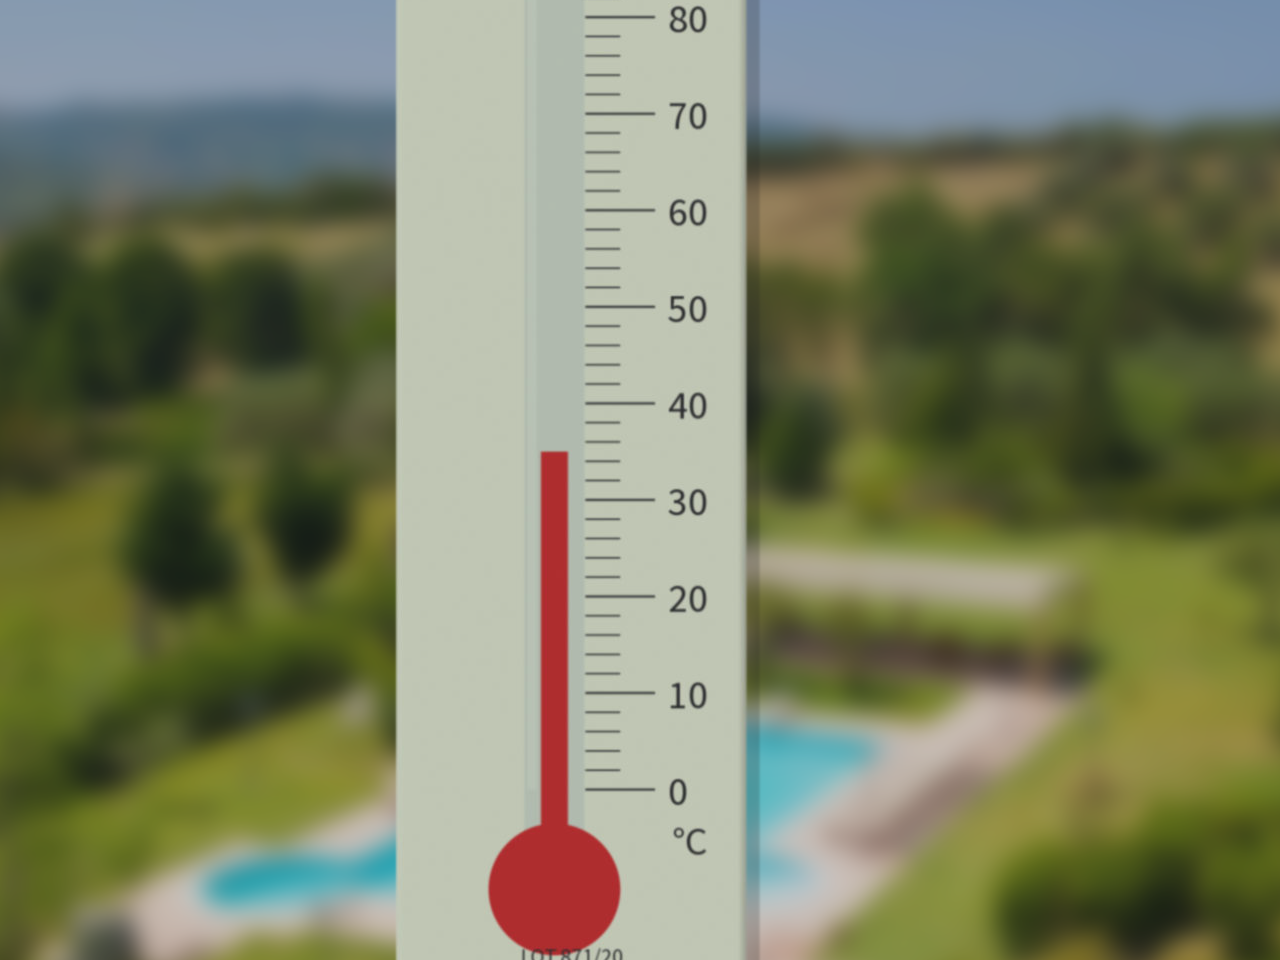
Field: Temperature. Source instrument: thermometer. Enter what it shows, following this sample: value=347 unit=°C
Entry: value=35 unit=°C
